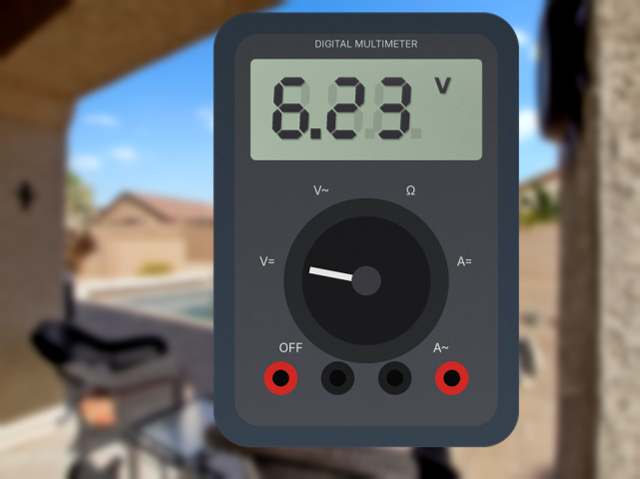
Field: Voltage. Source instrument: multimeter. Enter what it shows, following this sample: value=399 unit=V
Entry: value=6.23 unit=V
